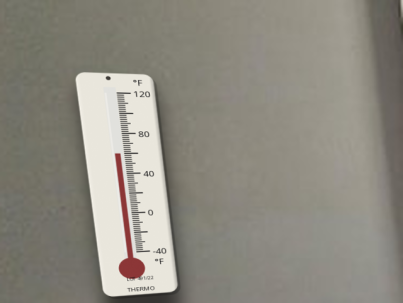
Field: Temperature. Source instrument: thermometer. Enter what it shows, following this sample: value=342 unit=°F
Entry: value=60 unit=°F
